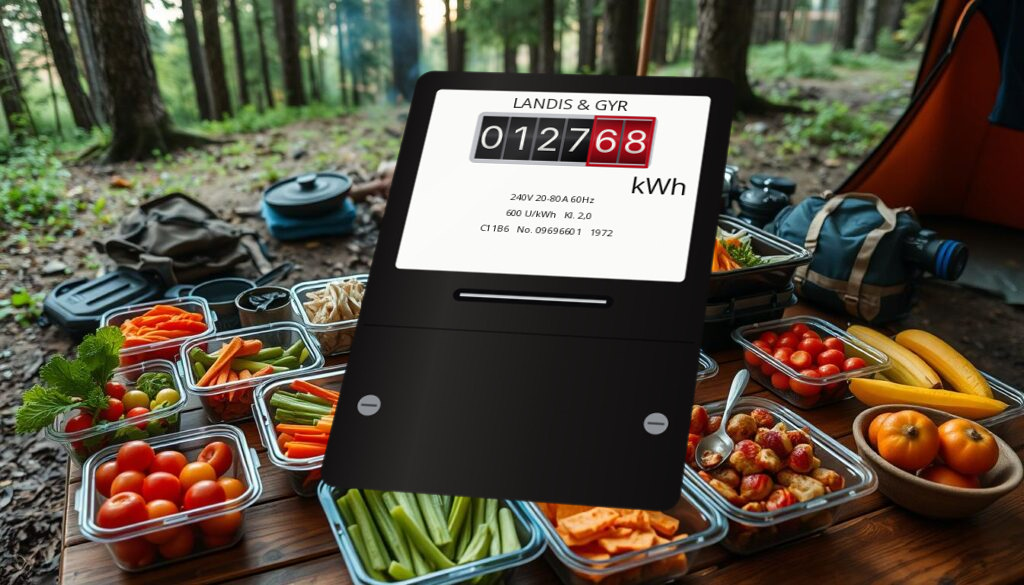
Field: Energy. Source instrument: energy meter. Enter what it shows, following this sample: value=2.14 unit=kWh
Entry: value=127.68 unit=kWh
